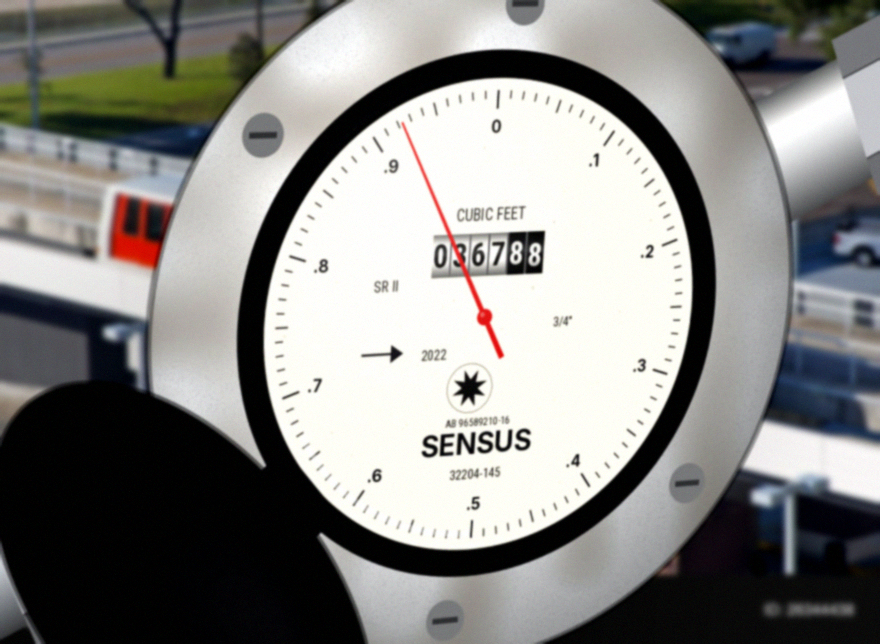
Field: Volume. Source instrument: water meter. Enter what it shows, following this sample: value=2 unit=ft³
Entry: value=36787.92 unit=ft³
